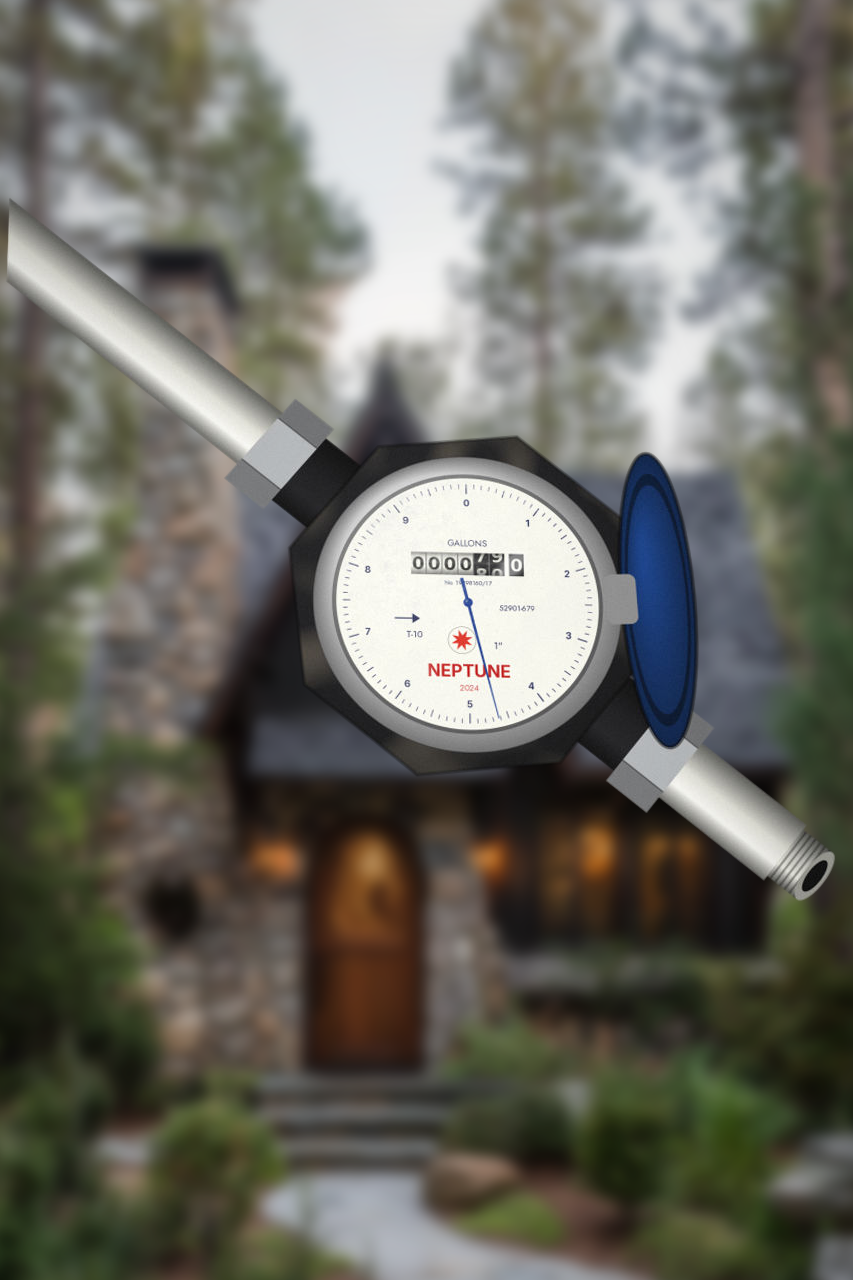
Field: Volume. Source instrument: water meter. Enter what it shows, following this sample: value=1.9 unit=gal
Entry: value=794.6 unit=gal
